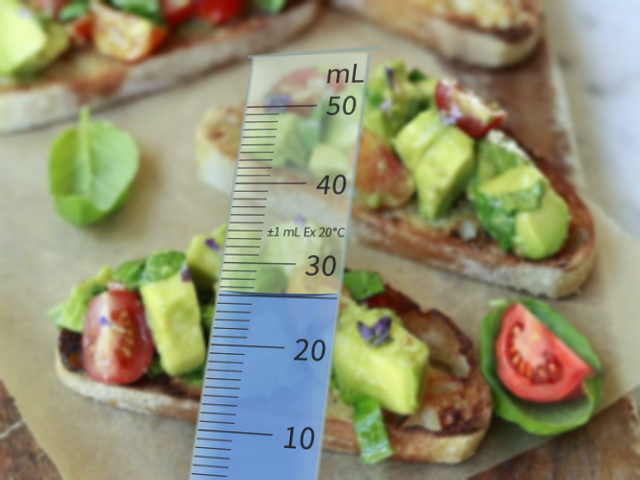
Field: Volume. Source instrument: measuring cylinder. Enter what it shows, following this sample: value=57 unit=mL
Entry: value=26 unit=mL
